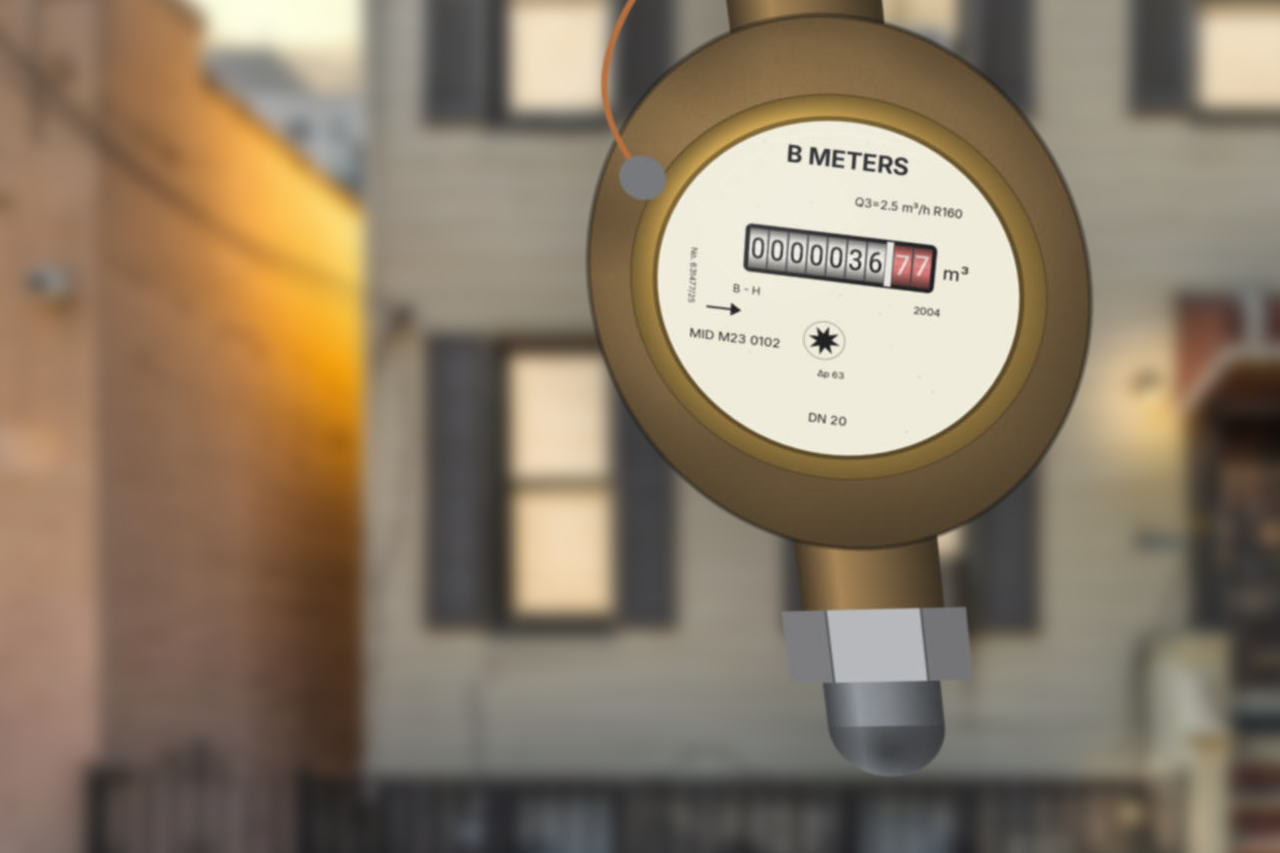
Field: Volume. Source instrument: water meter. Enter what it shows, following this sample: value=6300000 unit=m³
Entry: value=36.77 unit=m³
